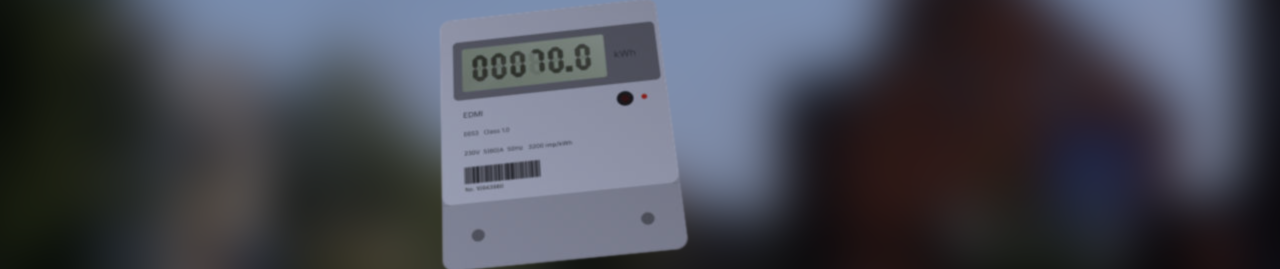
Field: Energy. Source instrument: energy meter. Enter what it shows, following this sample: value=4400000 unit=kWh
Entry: value=70.0 unit=kWh
